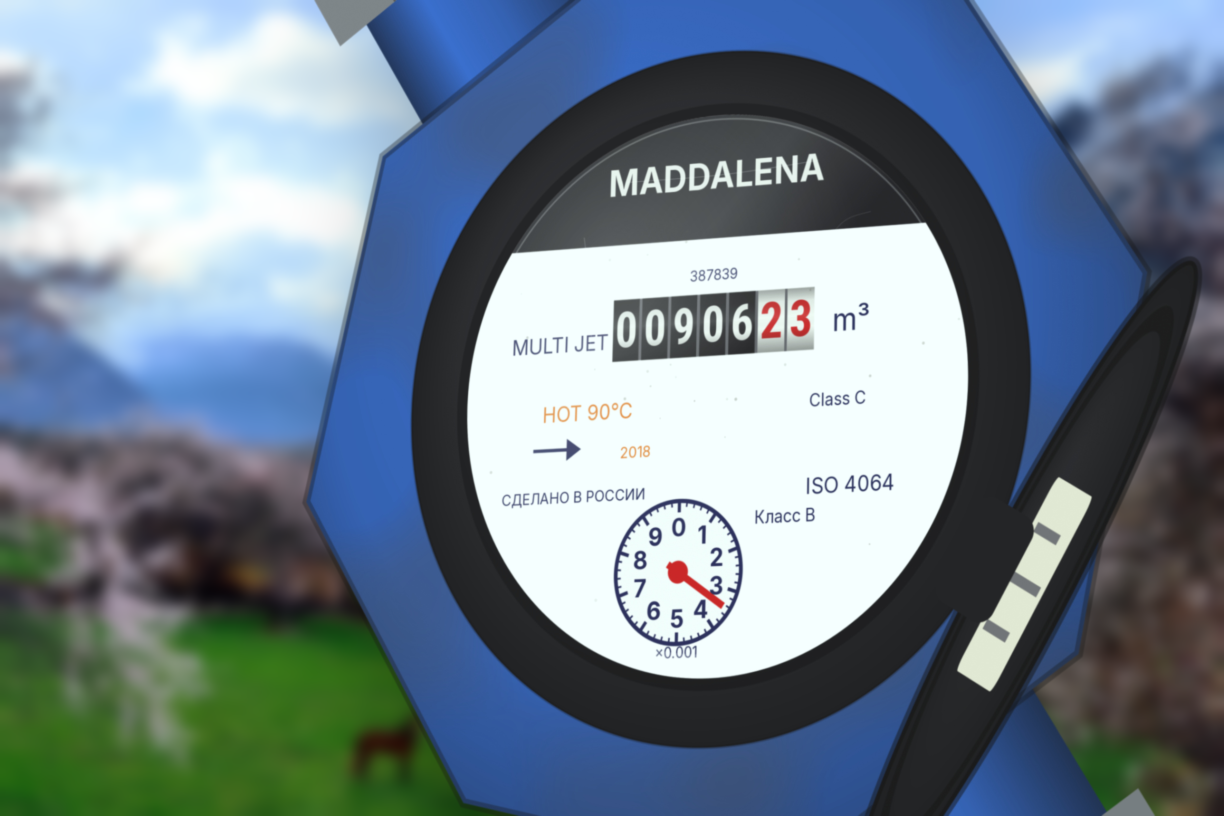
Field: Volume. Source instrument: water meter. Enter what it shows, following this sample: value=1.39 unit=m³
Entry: value=906.233 unit=m³
